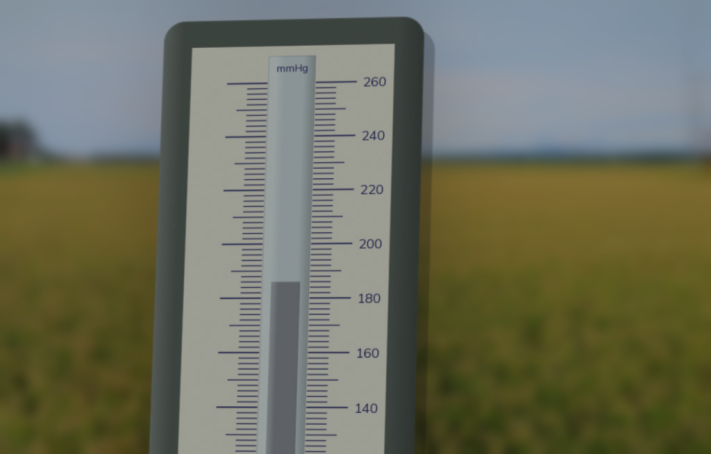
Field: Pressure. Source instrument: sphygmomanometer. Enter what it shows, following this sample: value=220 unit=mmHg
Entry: value=186 unit=mmHg
